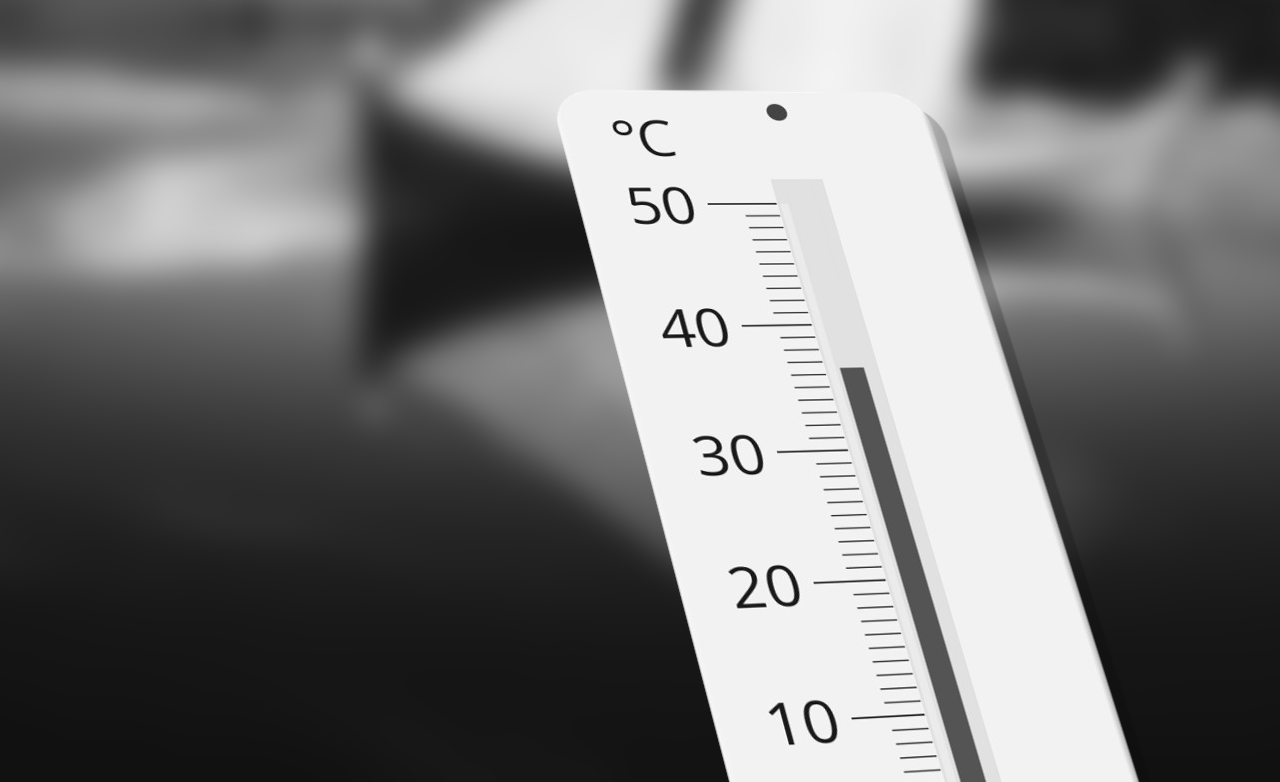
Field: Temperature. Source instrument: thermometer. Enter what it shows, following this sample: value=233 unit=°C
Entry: value=36.5 unit=°C
